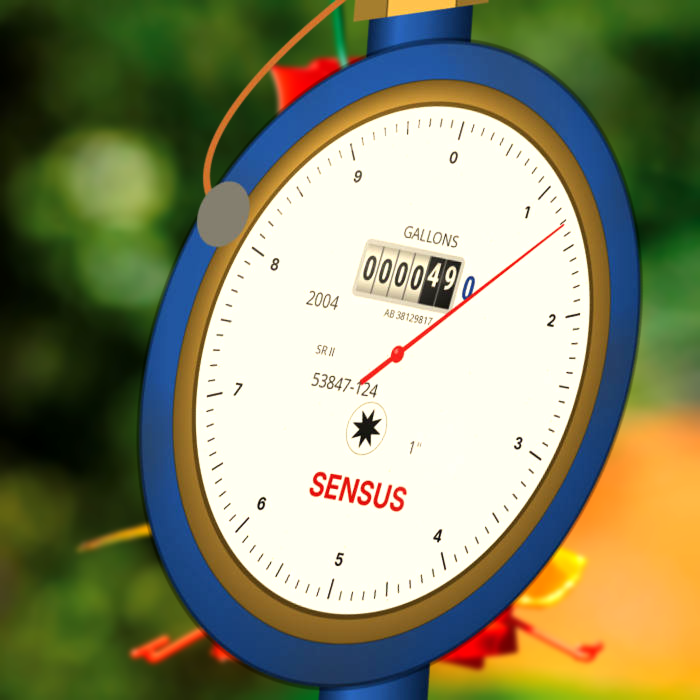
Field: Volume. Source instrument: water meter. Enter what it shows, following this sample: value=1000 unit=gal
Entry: value=491.3 unit=gal
